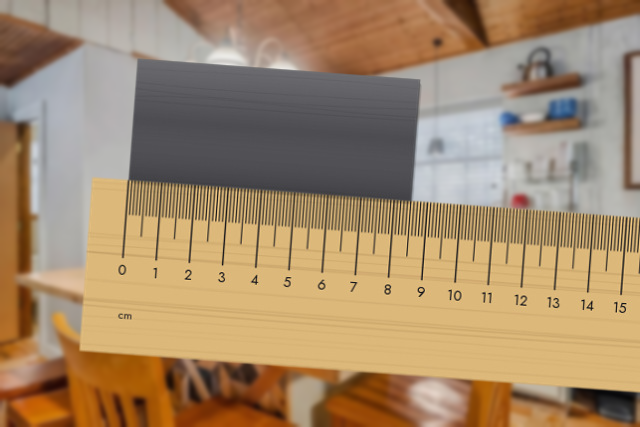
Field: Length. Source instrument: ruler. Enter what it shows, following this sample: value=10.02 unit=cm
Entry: value=8.5 unit=cm
